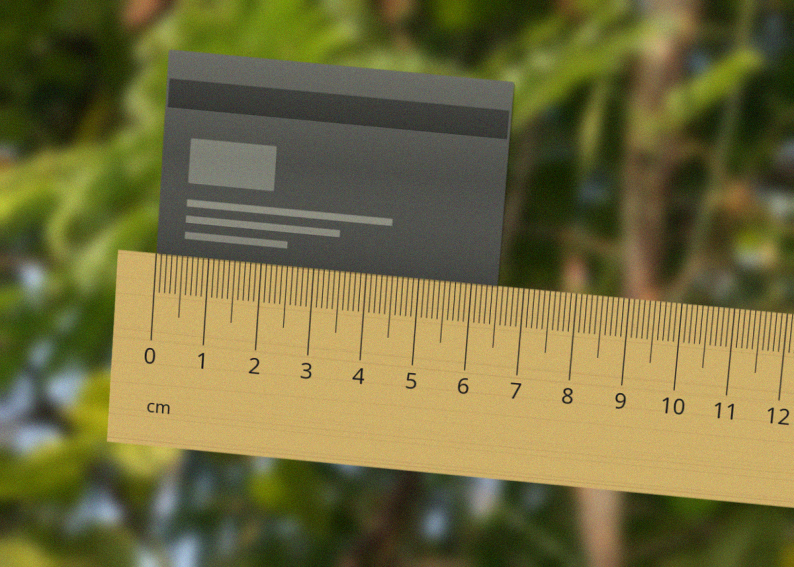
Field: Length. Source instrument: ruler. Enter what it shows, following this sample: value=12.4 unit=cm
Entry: value=6.5 unit=cm
